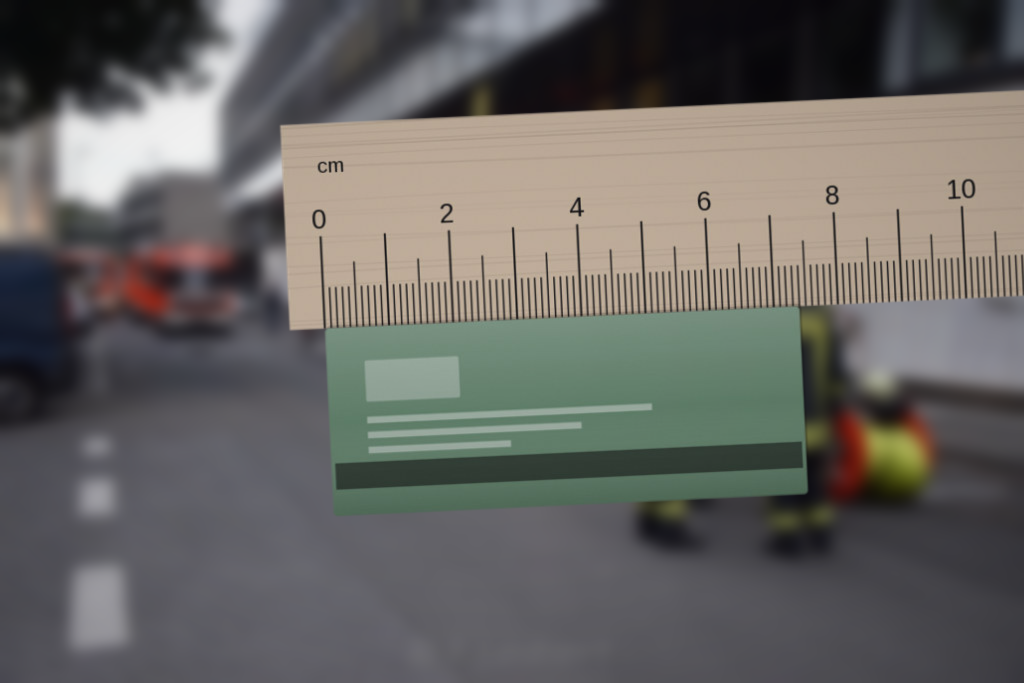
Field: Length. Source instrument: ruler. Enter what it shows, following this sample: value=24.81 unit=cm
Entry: value=7.4 unit=cm
